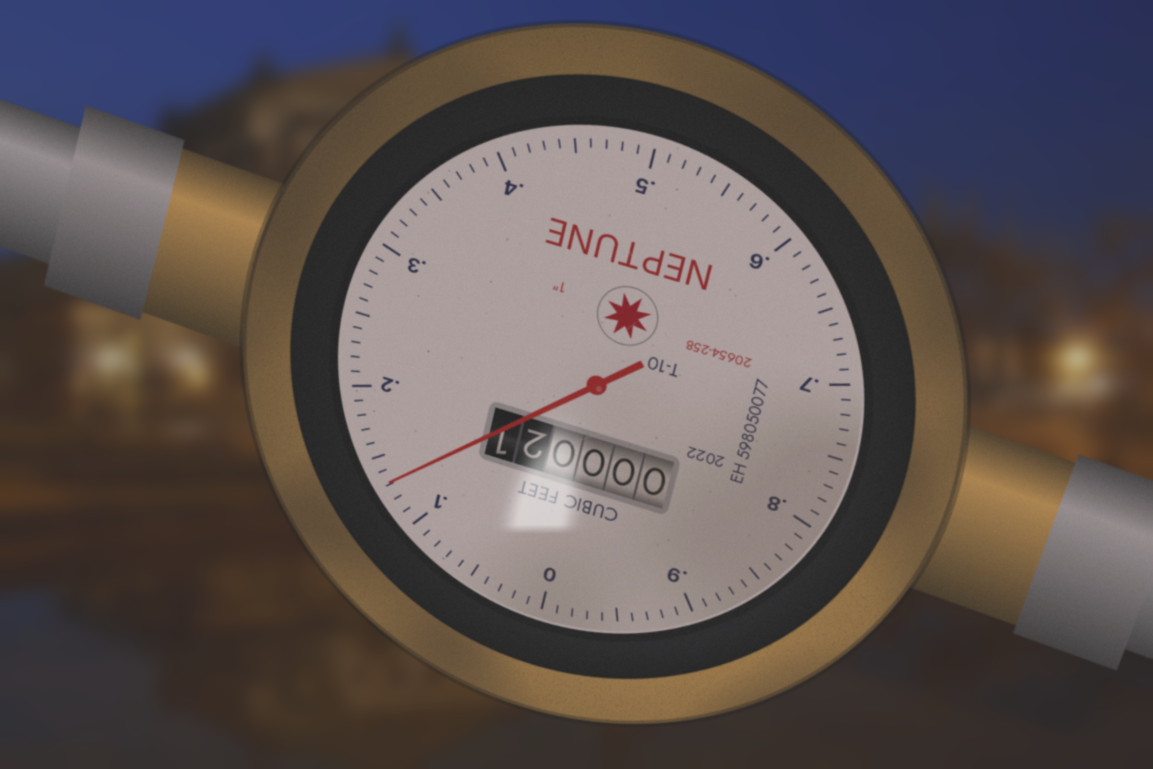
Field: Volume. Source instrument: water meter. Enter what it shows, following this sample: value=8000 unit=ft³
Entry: value=21.13 unit=ft³
